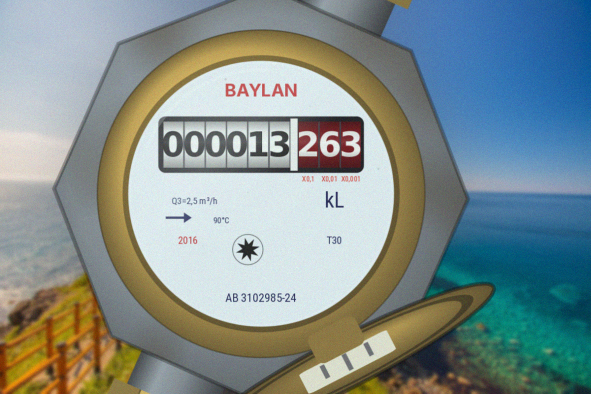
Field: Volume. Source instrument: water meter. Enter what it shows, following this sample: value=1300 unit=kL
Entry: value=13.263 unit=kL
